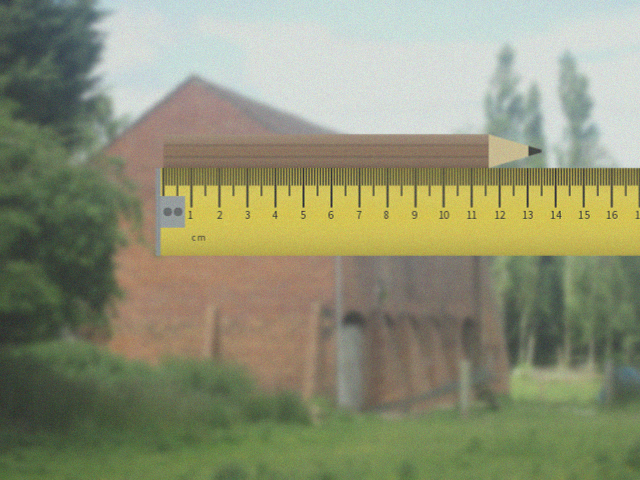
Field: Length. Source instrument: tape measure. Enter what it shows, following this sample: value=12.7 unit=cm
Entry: value=13.5 unit=cm
